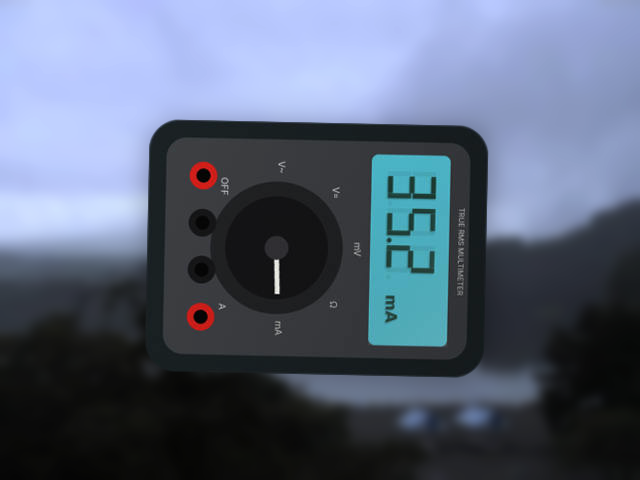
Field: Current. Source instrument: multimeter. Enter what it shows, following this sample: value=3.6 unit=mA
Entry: value=35.2 unit=mA
